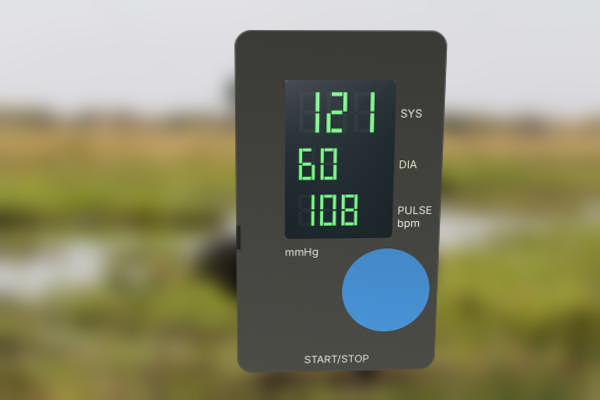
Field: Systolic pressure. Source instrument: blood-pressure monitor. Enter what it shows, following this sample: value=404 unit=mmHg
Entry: value=121 unit=mmHg
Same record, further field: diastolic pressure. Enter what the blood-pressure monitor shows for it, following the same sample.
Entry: value=60 unit=mmHg
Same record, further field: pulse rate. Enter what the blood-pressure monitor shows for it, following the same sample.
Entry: value=108 unit=bpm
